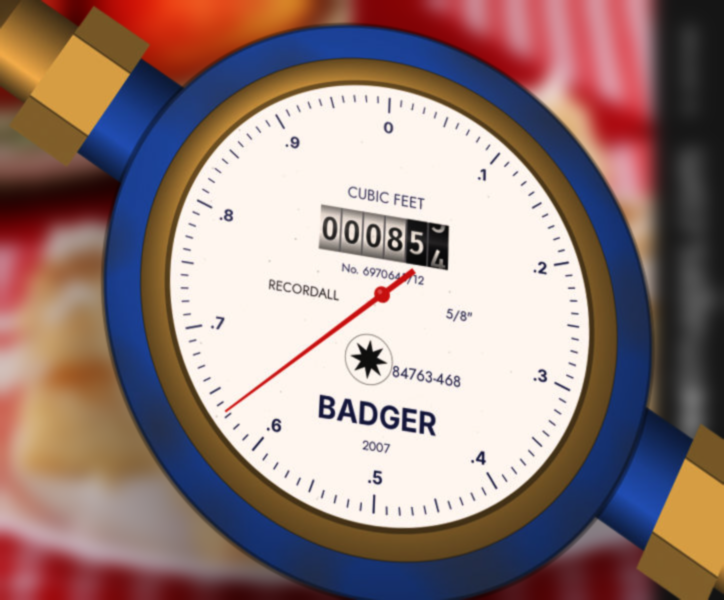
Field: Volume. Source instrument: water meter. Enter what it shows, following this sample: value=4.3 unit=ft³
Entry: value=853.63 unit=ft³
